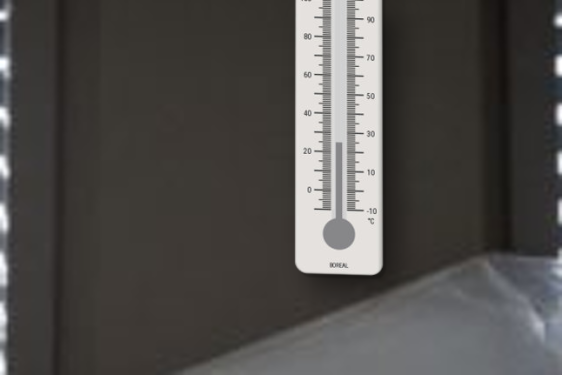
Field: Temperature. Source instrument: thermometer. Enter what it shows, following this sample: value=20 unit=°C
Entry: value=25 unit=°C
